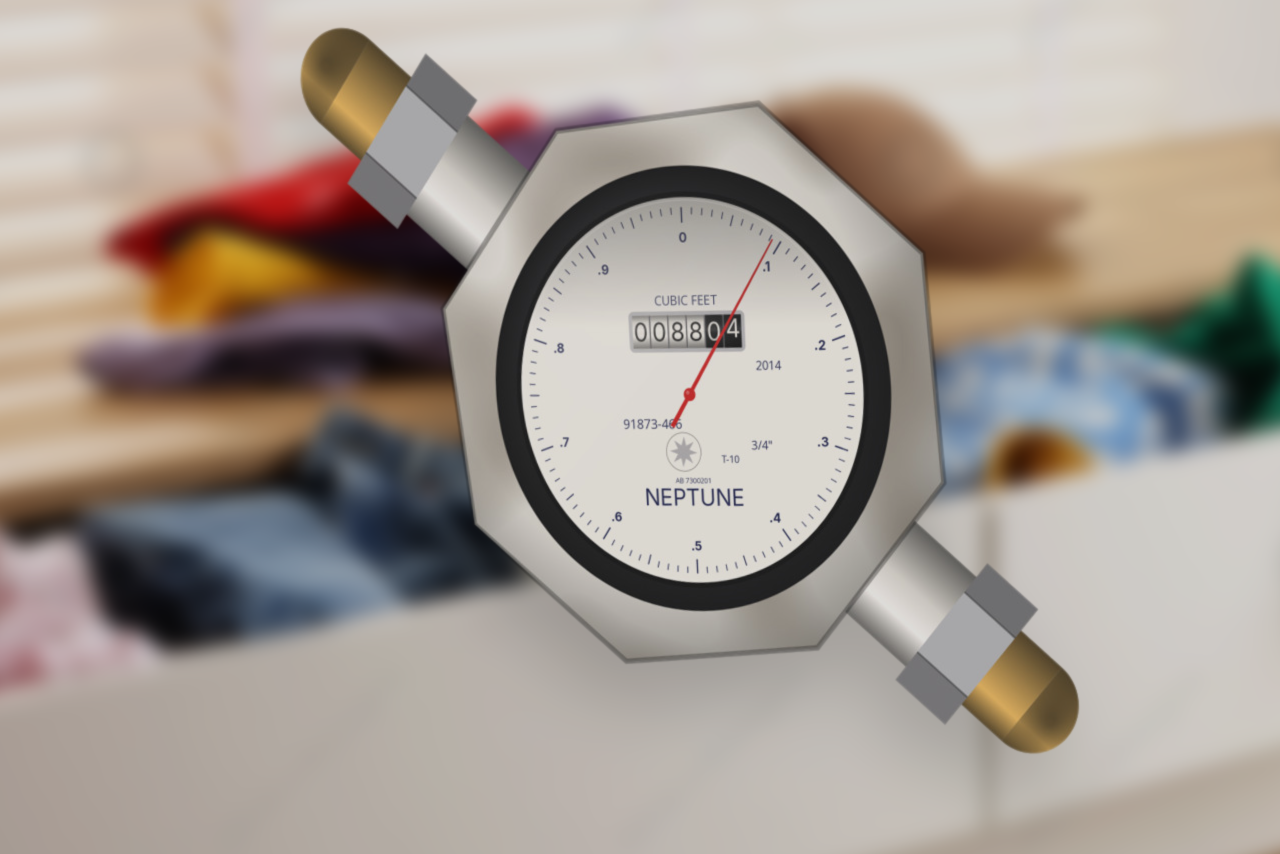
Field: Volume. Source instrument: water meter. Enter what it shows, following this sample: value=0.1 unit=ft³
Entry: value=8804.09 unit=ft³
